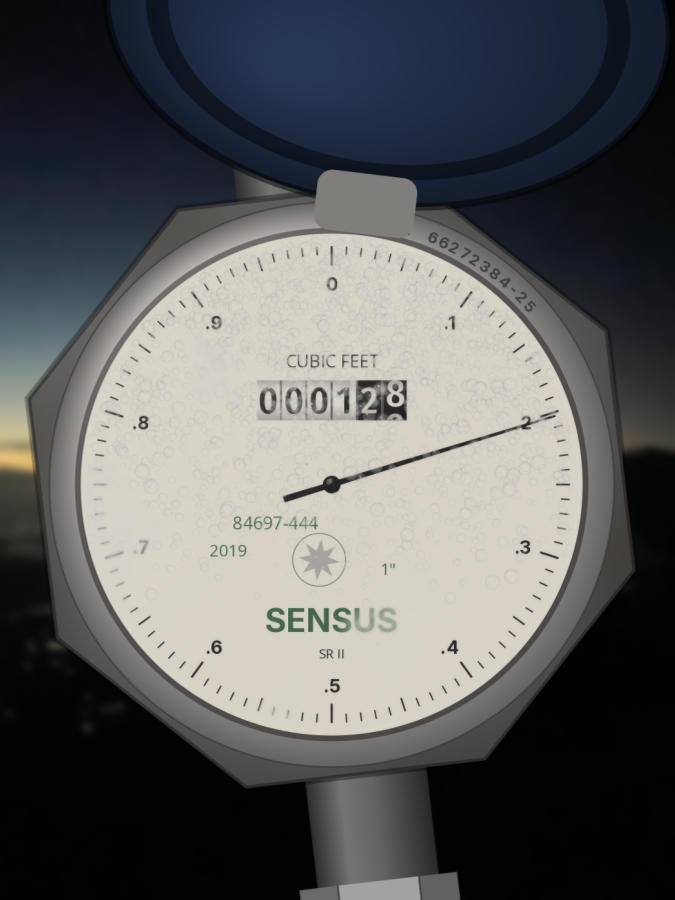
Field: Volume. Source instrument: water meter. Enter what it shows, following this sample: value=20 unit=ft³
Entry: value=128.20 unit=ft³
